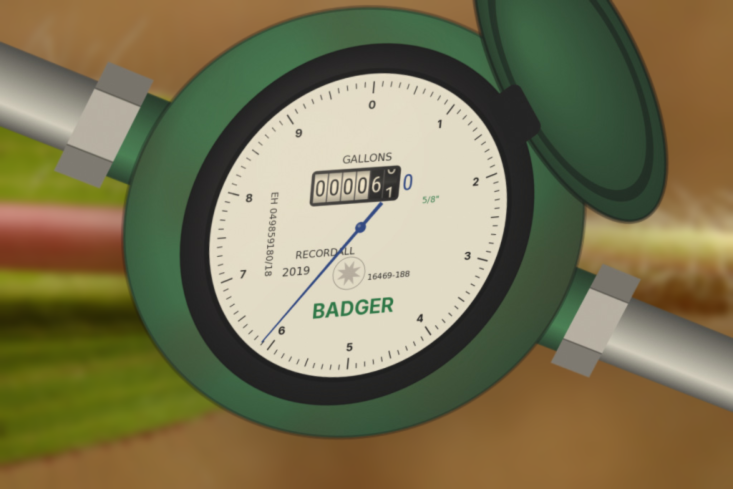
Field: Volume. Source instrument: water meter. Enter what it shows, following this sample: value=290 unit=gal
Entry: value=606.1 unit=gal
